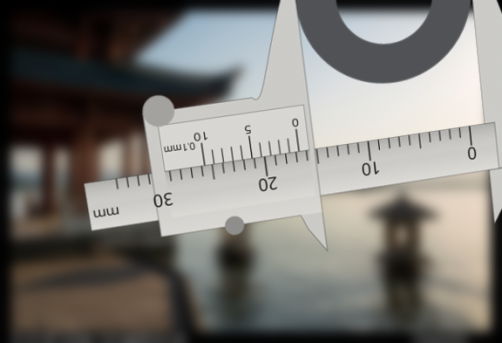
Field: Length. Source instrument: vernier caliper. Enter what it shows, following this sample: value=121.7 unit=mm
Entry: value=16.7 unit=mm
